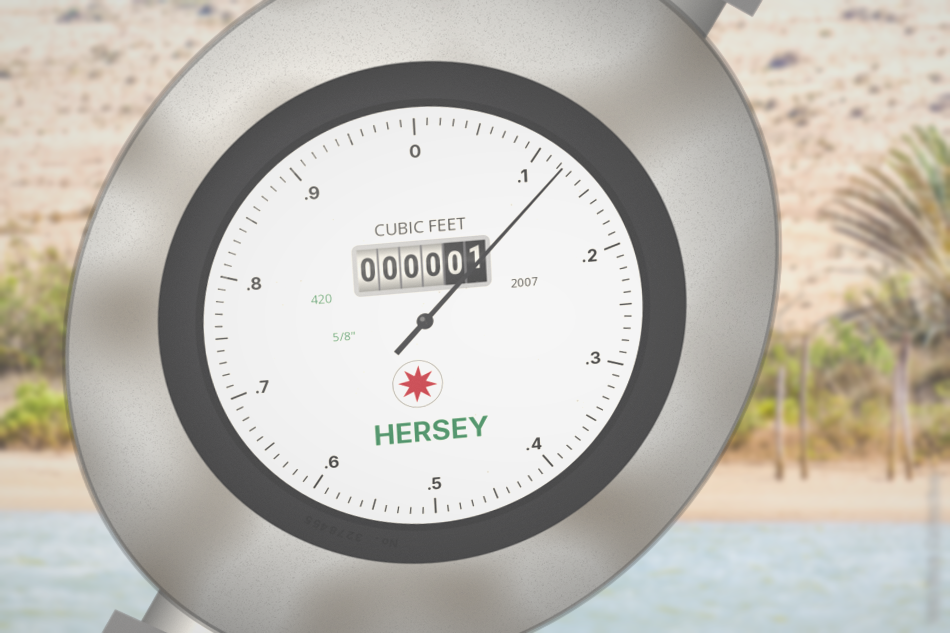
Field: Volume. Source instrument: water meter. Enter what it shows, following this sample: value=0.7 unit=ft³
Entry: value=1.12 unit=ft³
